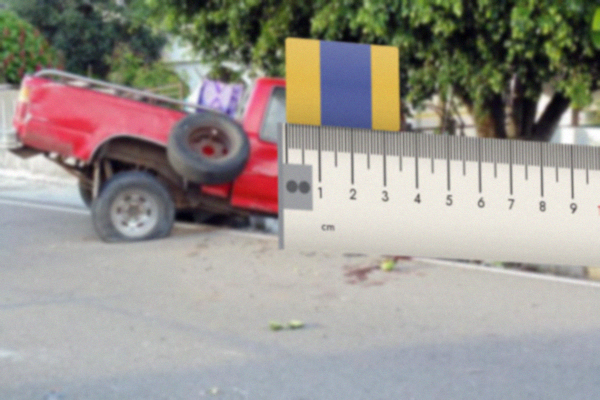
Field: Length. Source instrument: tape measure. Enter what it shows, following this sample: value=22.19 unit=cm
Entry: value=3.5 unit=cm
